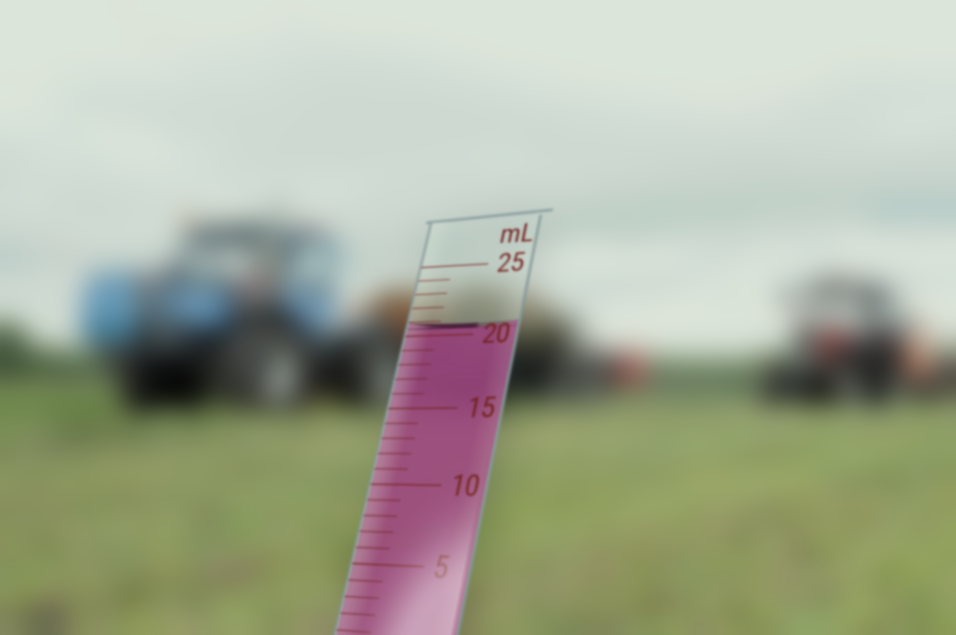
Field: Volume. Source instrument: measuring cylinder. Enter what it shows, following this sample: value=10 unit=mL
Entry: value=20.5 unit=mL
